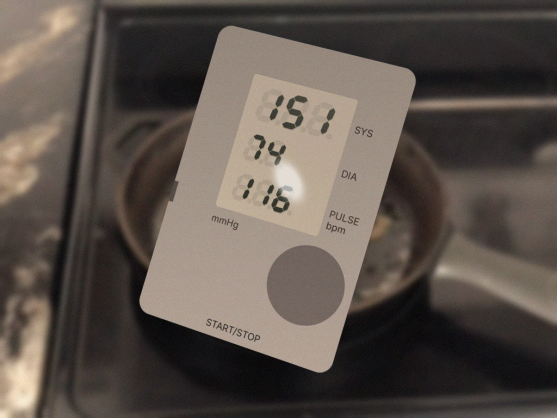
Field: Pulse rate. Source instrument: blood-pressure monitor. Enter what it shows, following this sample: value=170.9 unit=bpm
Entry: value=116 unit=bpm
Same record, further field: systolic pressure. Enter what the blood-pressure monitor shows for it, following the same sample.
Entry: value=151 unit=mmHg
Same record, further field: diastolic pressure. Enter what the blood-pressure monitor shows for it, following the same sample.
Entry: value=74 unit=mmHg
